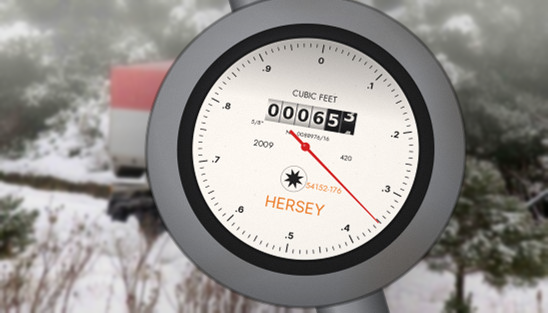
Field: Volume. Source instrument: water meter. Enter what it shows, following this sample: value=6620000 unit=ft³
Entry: value=653.35 unit=ft³
